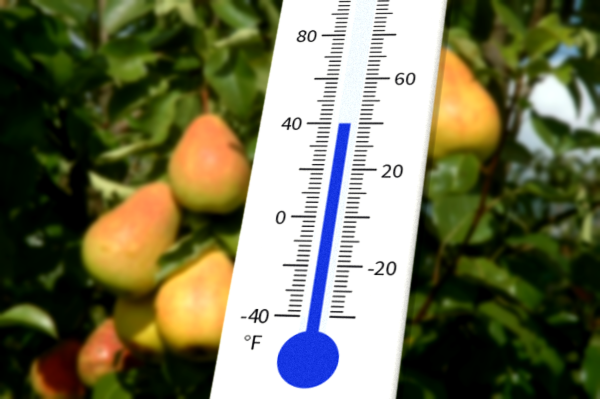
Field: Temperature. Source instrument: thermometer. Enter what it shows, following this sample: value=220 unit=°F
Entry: value=40 unit=°F
